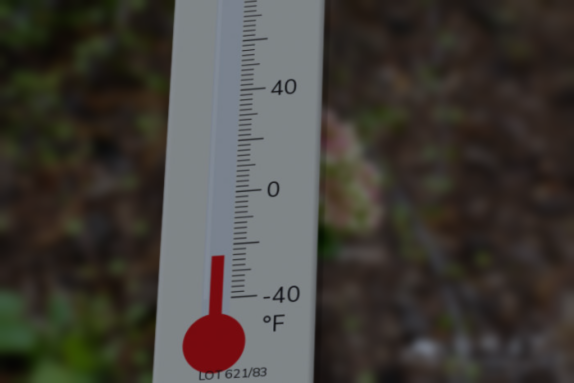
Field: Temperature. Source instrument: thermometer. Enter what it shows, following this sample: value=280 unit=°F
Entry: value=-24 unit=°F
